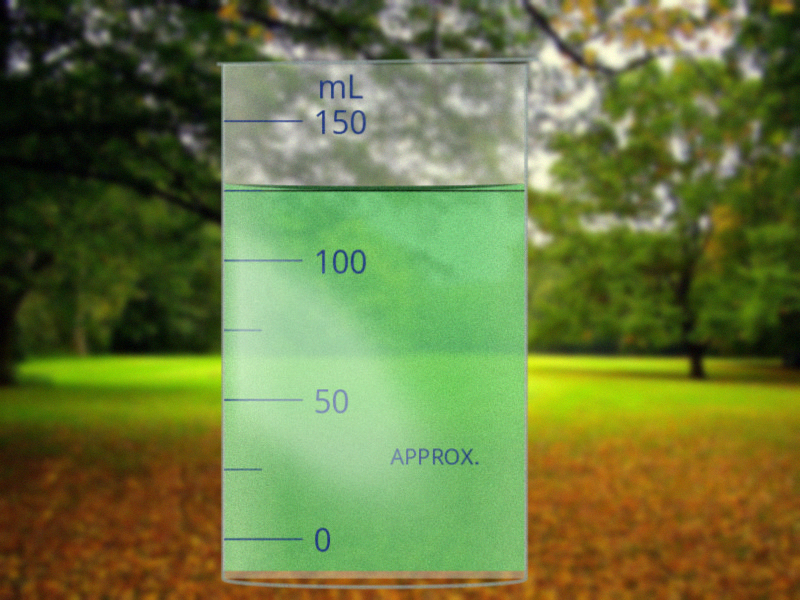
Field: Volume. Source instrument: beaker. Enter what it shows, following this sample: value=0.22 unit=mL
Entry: value=125 unit=mL
